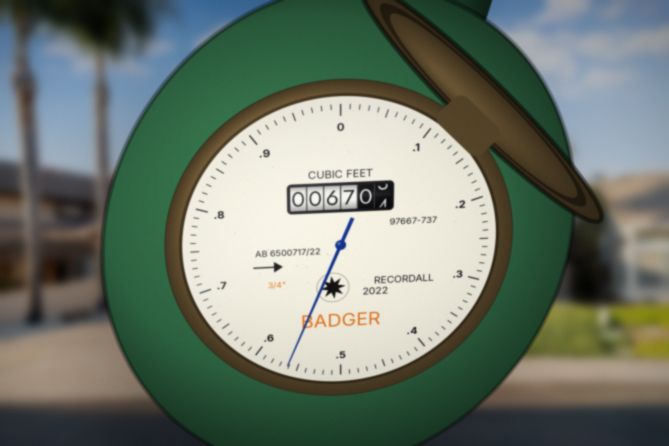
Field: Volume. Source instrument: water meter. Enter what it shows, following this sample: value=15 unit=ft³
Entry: value=6703.56 unit=ft³
